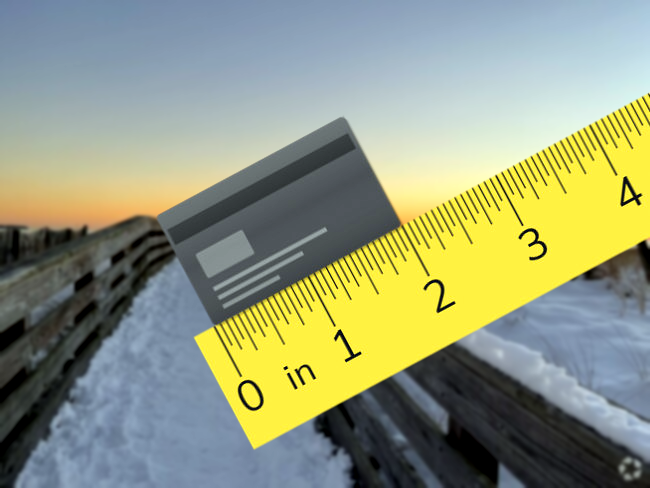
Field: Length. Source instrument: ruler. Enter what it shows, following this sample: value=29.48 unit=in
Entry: value=2 unit=in
